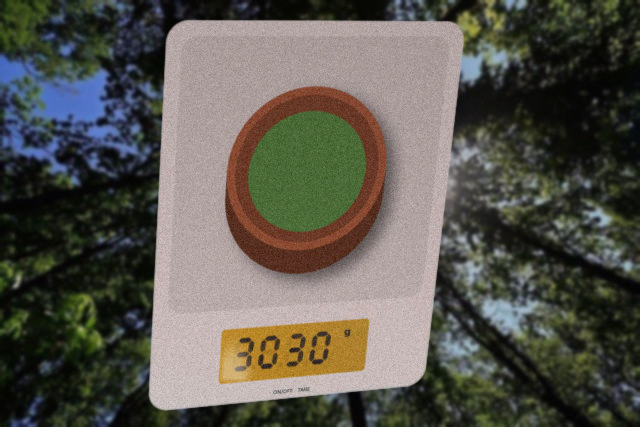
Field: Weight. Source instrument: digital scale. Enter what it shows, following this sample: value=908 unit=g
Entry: value=3030 unit=g
